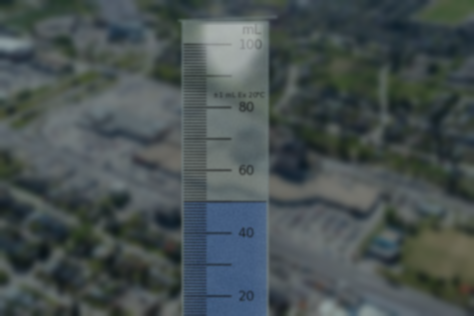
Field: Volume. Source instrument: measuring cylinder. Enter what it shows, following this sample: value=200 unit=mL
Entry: value=50 unit=mL
